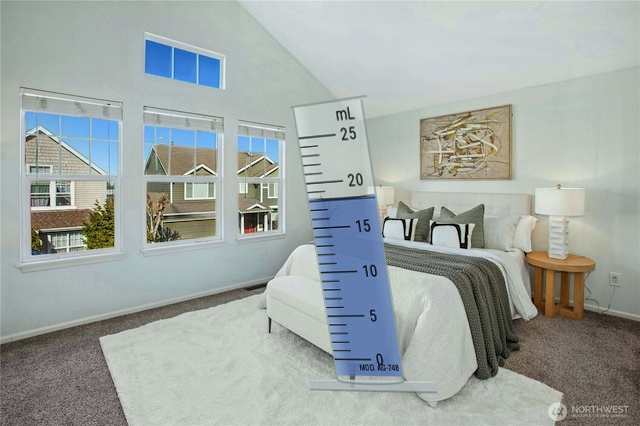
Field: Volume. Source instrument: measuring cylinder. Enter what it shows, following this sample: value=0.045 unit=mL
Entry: value=18 unit=mL
